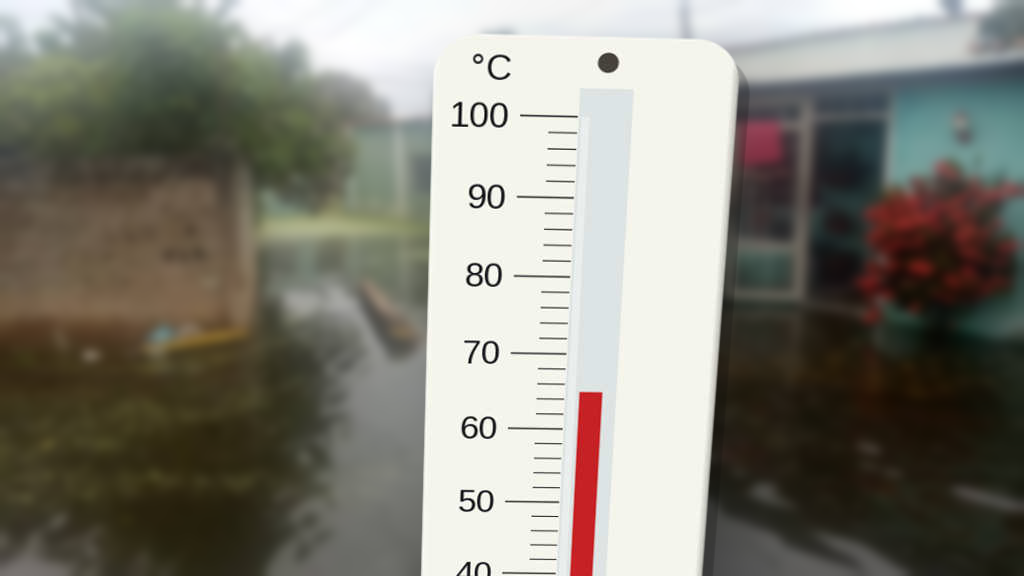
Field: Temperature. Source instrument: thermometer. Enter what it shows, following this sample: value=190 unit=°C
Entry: value=65 unit=°C
